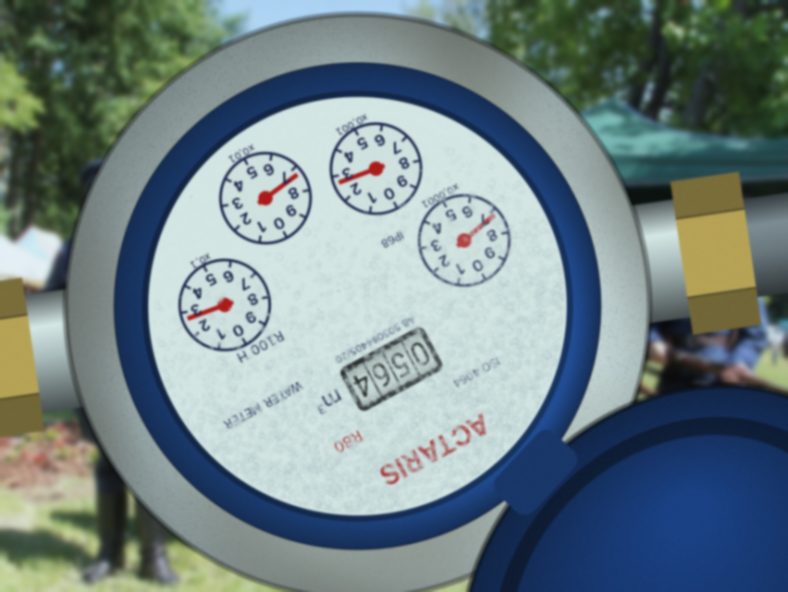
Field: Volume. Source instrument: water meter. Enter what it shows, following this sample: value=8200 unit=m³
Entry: value=564.2727 unit=m³
